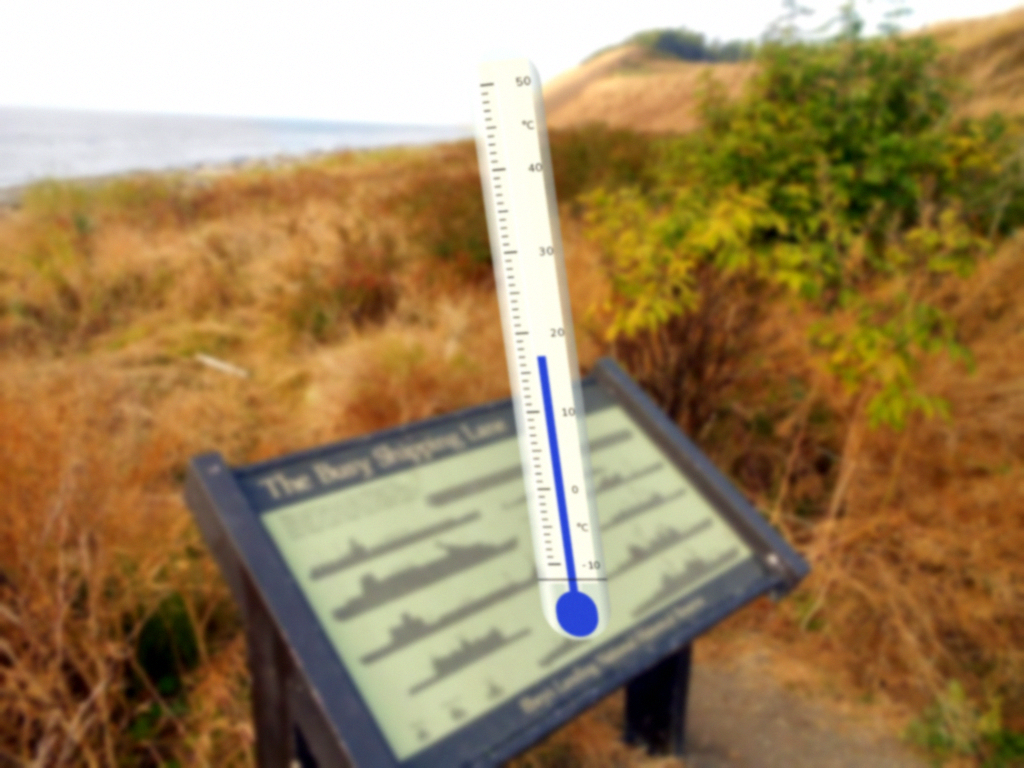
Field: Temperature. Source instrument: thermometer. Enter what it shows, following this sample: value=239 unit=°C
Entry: value=17 unit=°C
